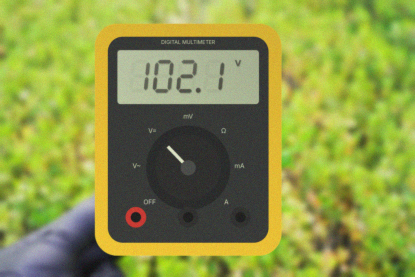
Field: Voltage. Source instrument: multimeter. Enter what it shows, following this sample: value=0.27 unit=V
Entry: value=102.1 unit=V
